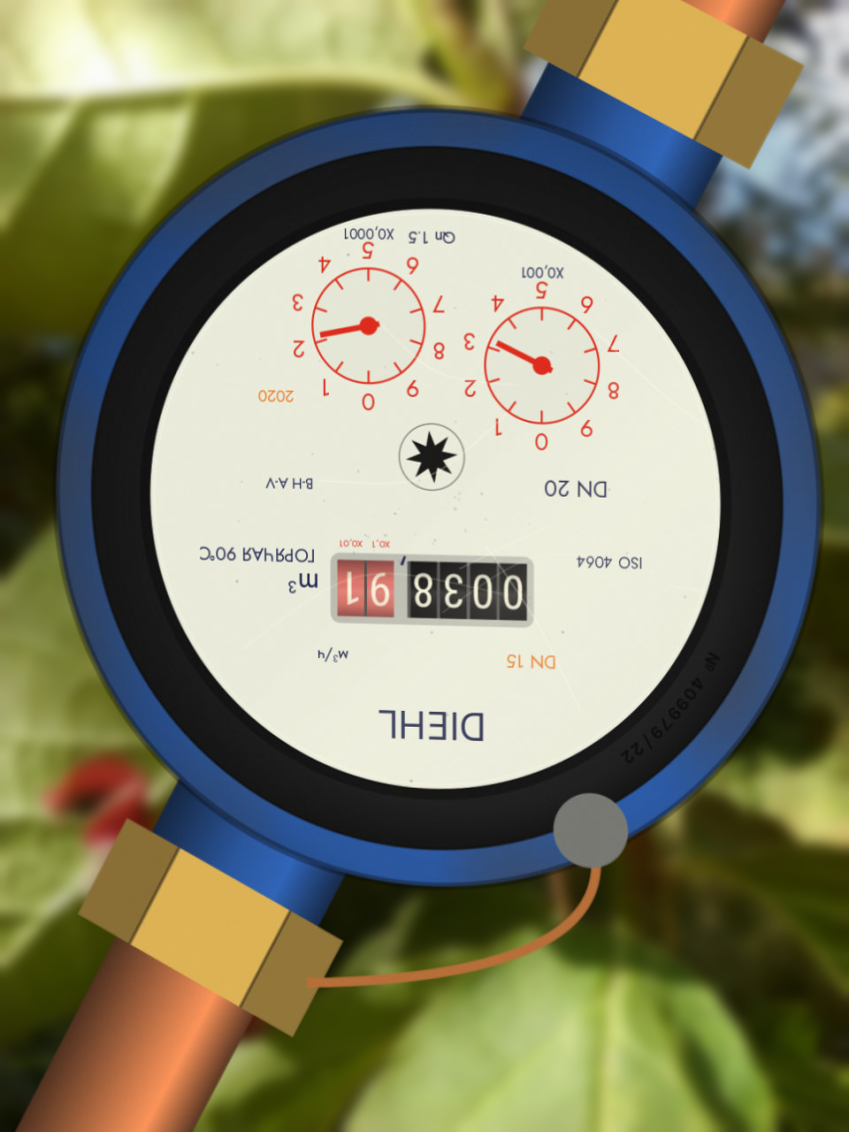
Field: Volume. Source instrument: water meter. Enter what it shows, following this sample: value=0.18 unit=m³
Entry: value=38.9132 unit=m³
